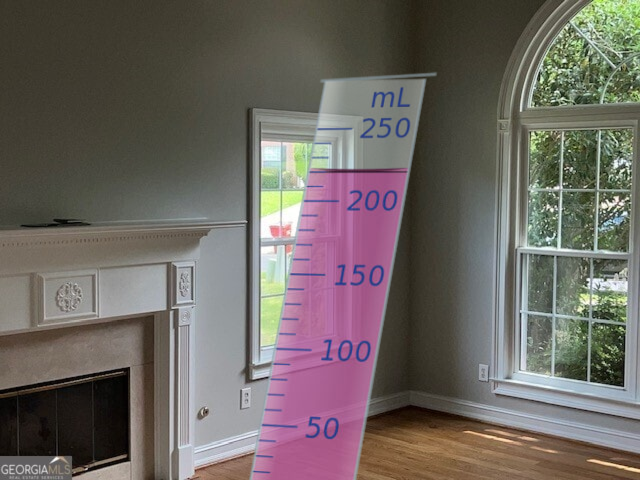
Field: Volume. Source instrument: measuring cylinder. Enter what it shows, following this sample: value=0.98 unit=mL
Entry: value=220 unit=mL
